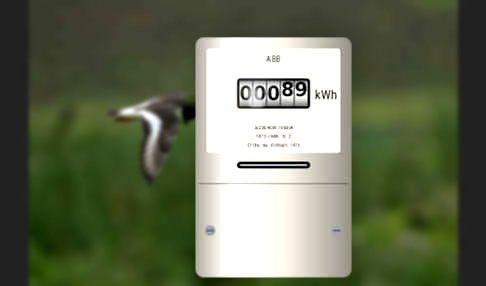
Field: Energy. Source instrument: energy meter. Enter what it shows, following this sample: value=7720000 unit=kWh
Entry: value=89 unit=kWh
